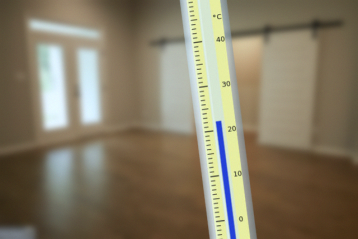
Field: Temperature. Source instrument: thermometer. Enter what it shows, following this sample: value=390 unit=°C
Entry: value=22 unit=°C
